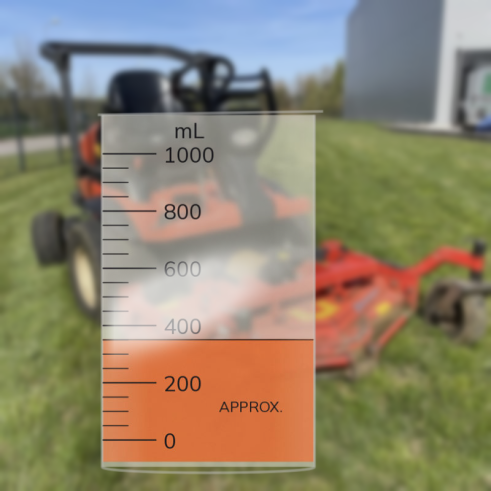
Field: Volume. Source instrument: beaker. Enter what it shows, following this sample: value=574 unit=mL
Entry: value=350 unit=mL
